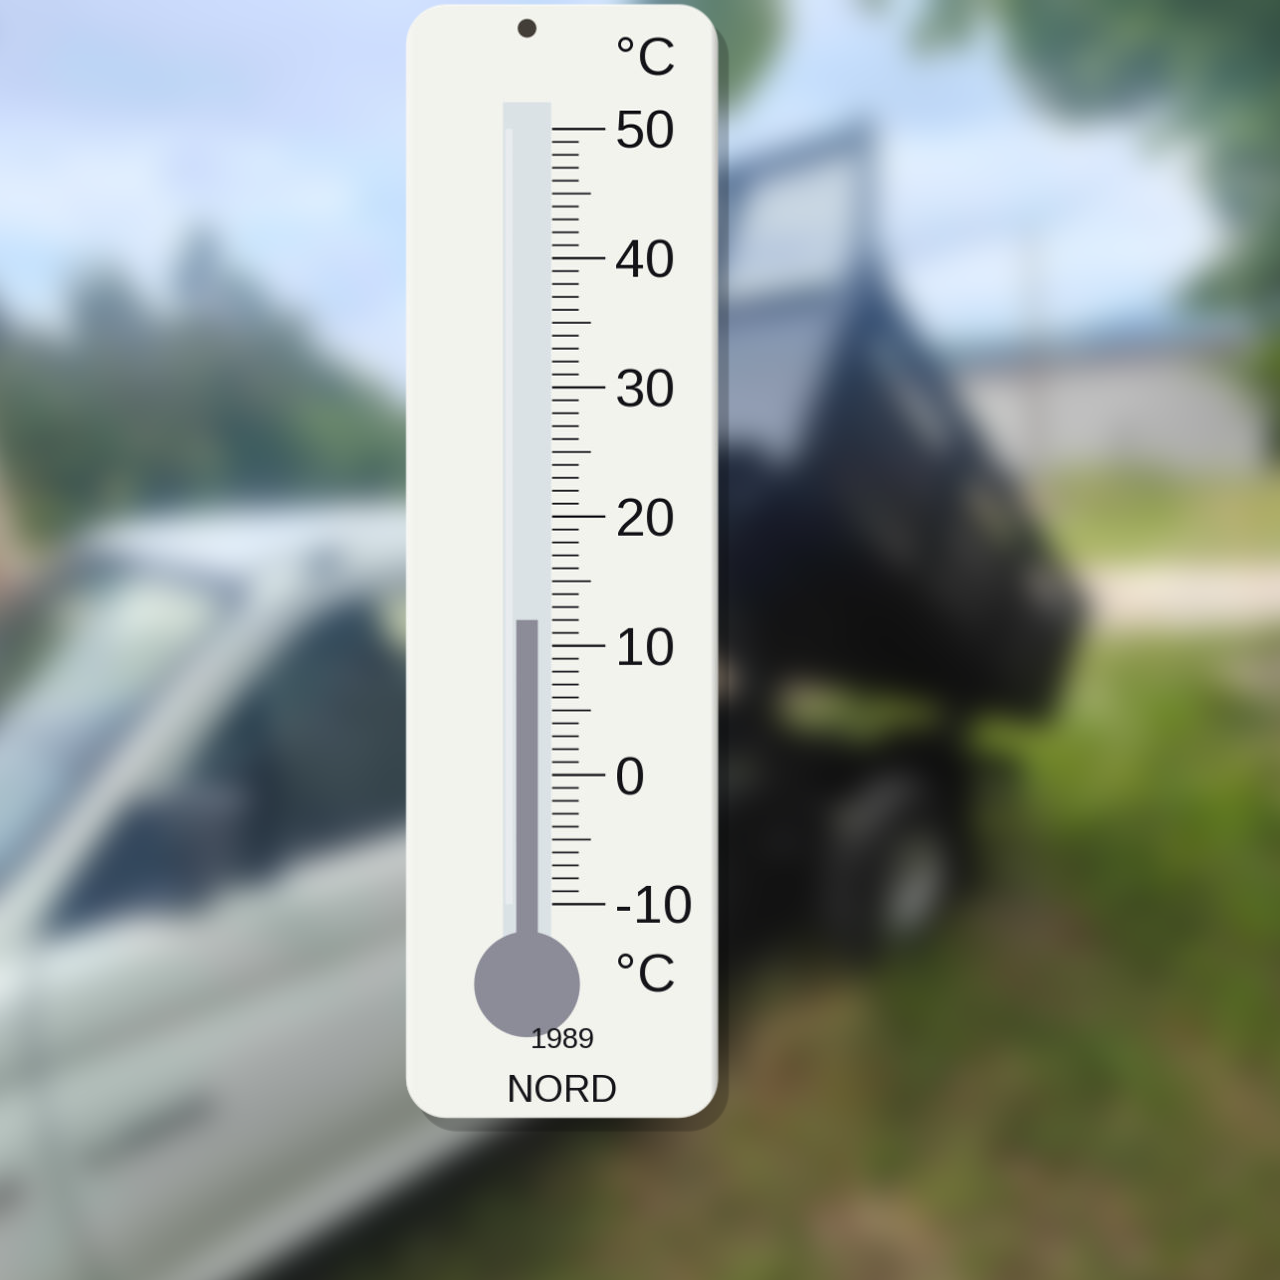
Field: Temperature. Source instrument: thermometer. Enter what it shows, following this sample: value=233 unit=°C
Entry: value=12 unit=°C
